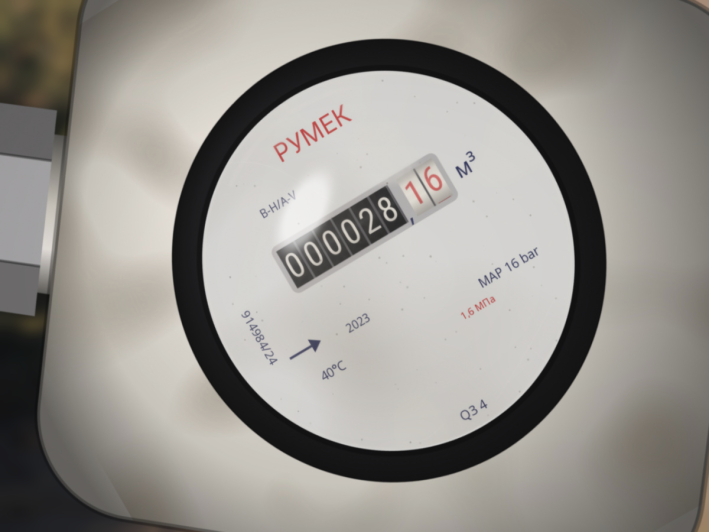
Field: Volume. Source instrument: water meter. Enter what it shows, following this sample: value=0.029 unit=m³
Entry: value=28.16 unit=m³
